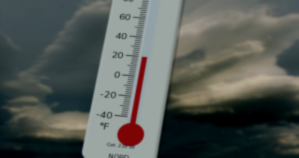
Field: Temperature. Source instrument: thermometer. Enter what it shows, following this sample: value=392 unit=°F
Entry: value=20 unit=°F
